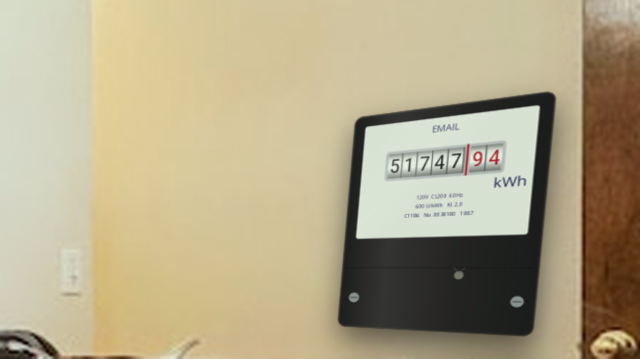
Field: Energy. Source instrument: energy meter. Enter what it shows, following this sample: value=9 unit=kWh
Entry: value=51747.94 unit=kWh
